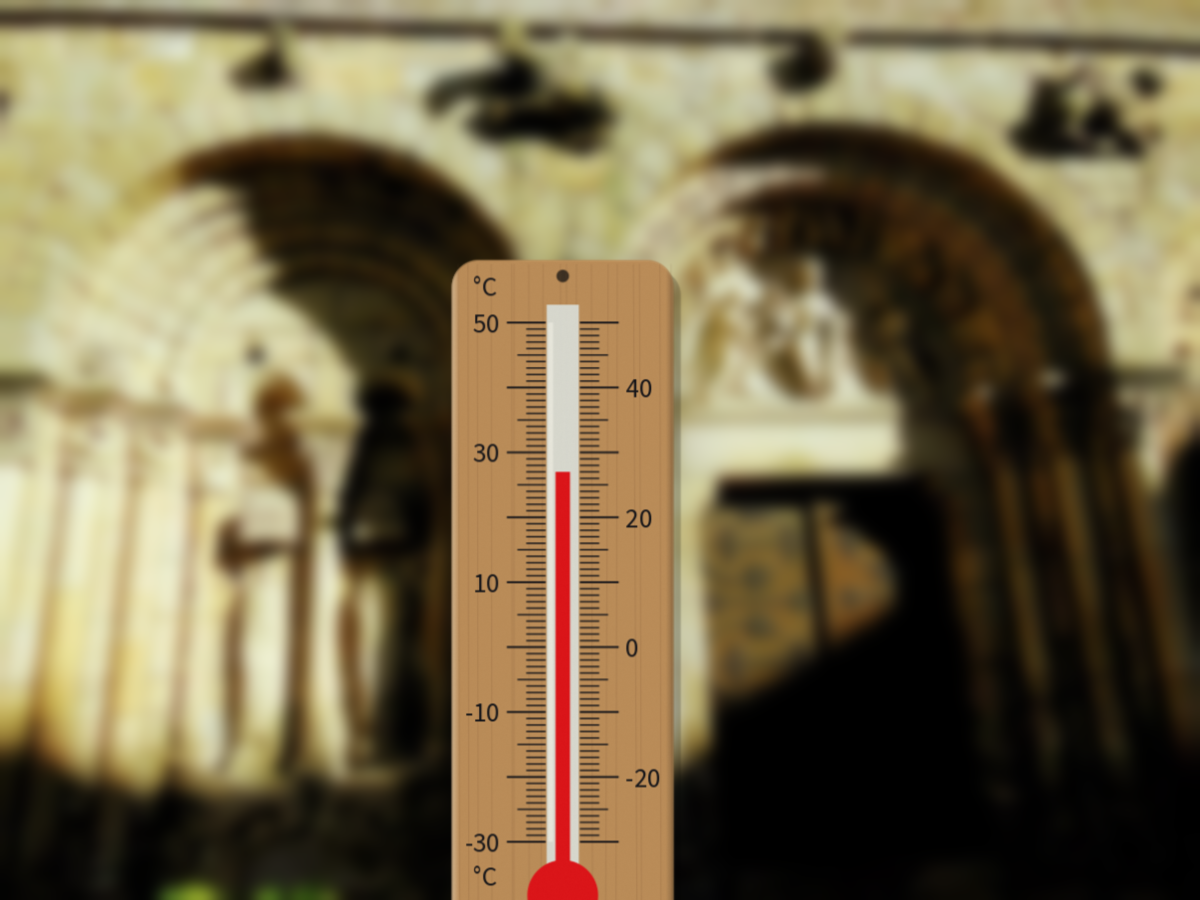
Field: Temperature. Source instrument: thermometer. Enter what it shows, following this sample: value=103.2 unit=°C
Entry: value=27 unit=°C
